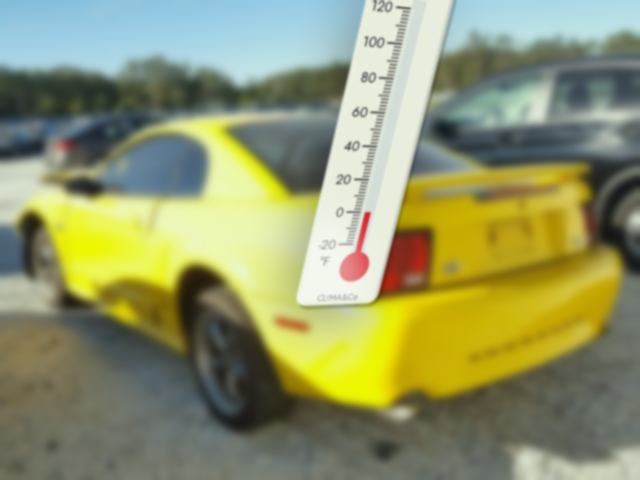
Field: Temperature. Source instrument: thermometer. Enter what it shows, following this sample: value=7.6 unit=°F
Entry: value=0 unit=°F
